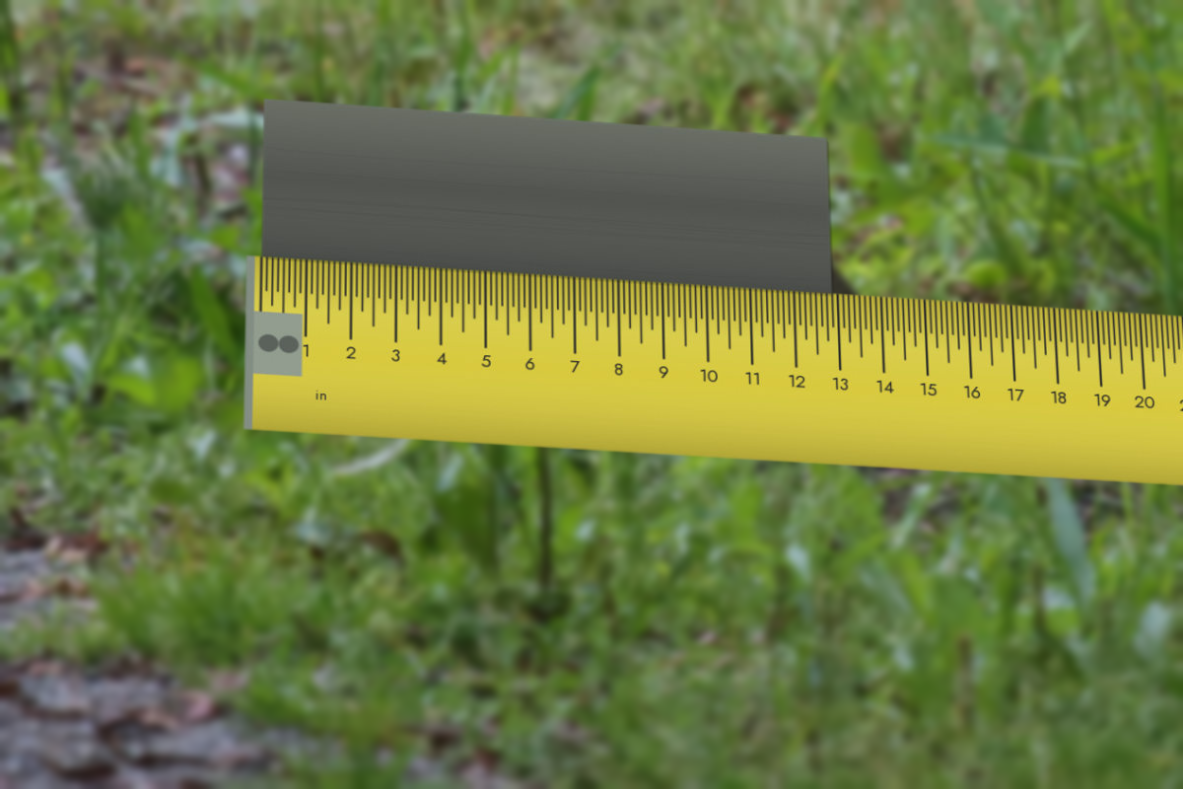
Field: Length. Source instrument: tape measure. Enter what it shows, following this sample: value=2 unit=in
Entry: value=12.875 unit=in
